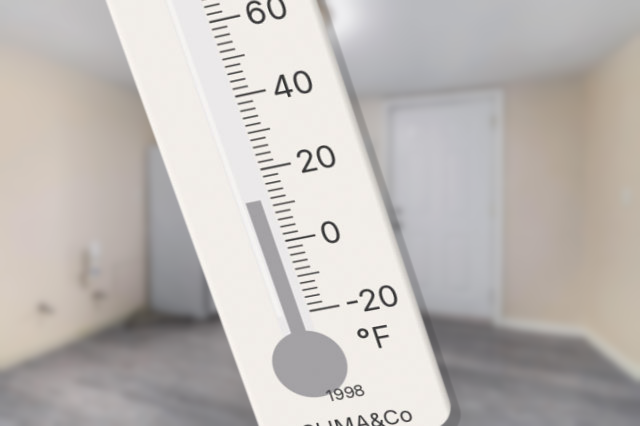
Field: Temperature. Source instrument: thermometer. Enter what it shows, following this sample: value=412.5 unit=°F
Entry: value=12 unit=°F
